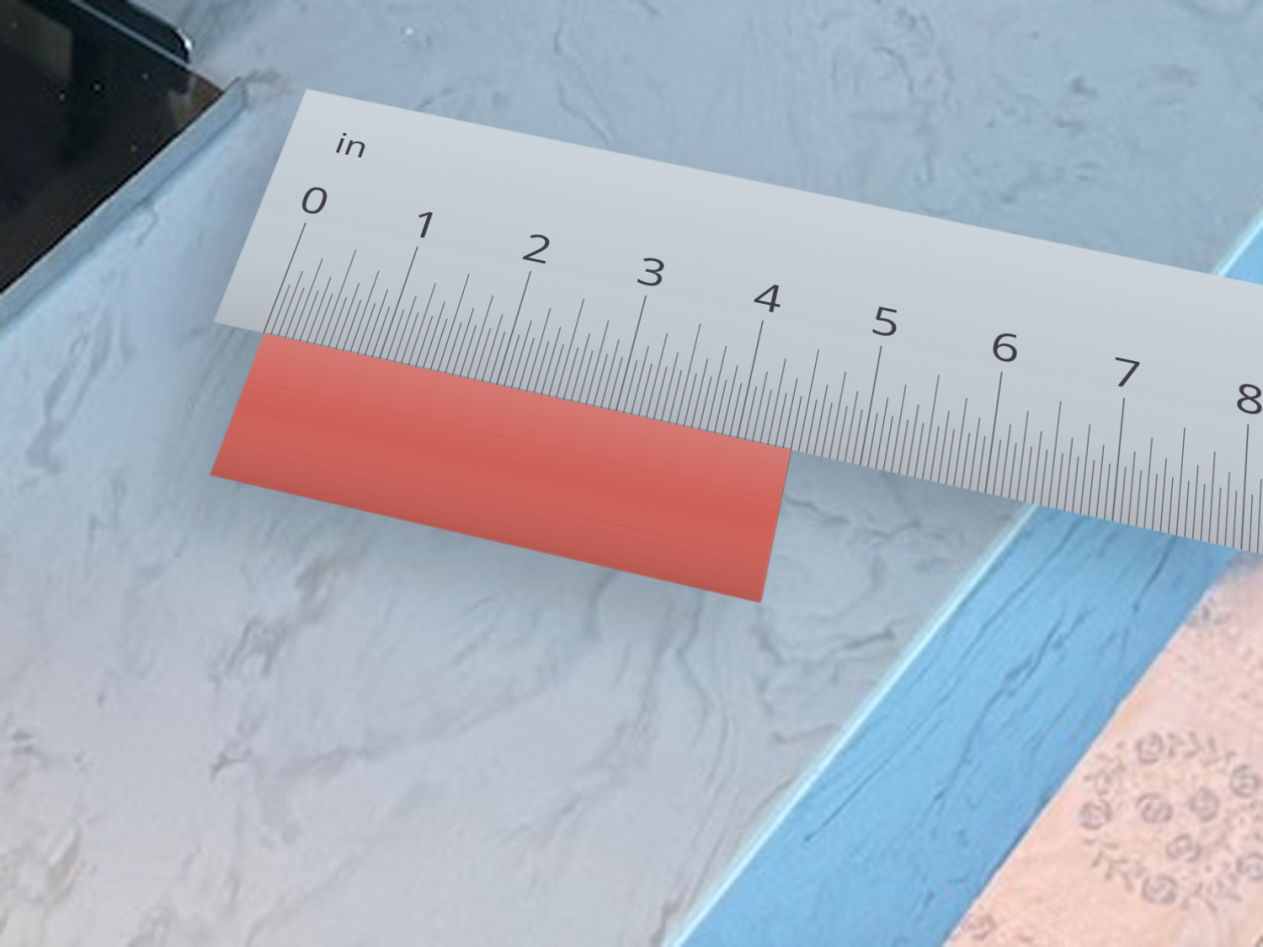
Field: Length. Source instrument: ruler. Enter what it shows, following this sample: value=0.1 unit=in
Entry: value=4.4375 unit=in
